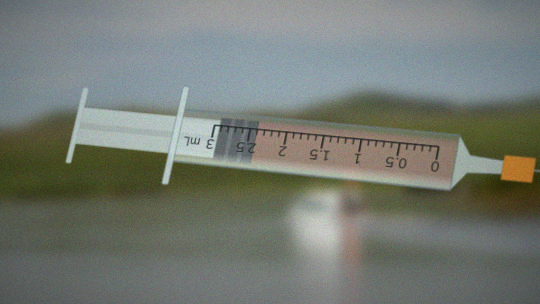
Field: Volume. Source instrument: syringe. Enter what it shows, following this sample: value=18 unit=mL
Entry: value=2.4 unit=mL
